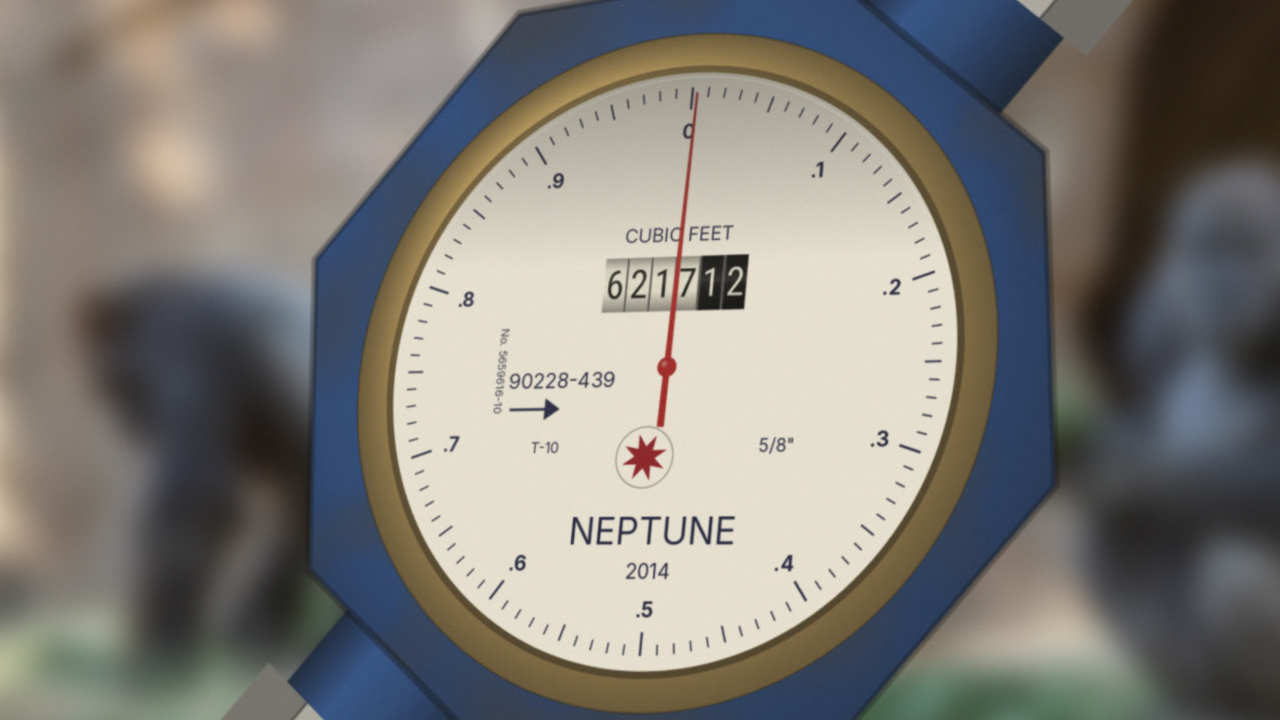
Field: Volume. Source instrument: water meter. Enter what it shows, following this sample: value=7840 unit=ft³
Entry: value=621712.00 unit=ft³
